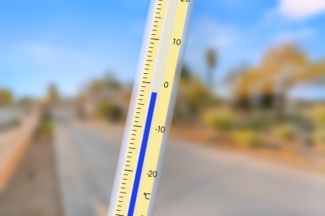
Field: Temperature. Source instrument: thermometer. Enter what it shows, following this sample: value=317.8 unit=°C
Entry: value=-2 unit=°C
